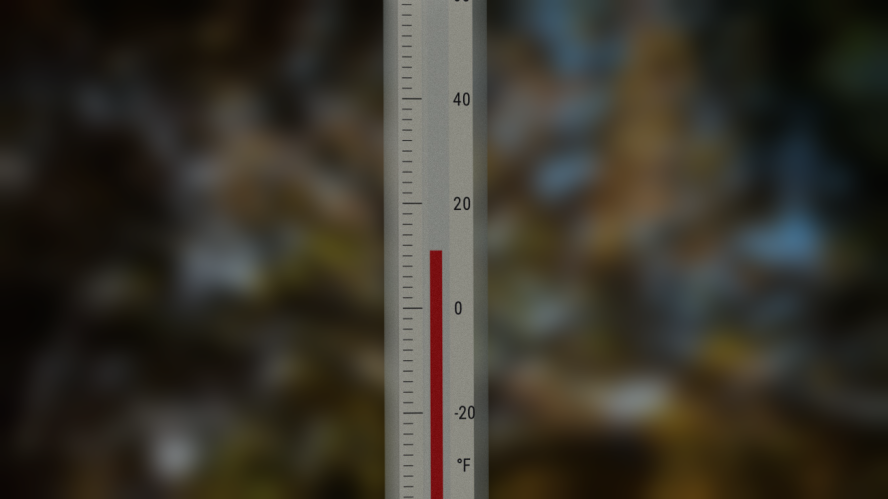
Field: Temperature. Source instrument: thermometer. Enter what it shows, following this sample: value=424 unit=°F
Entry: value=11 unit=°F
